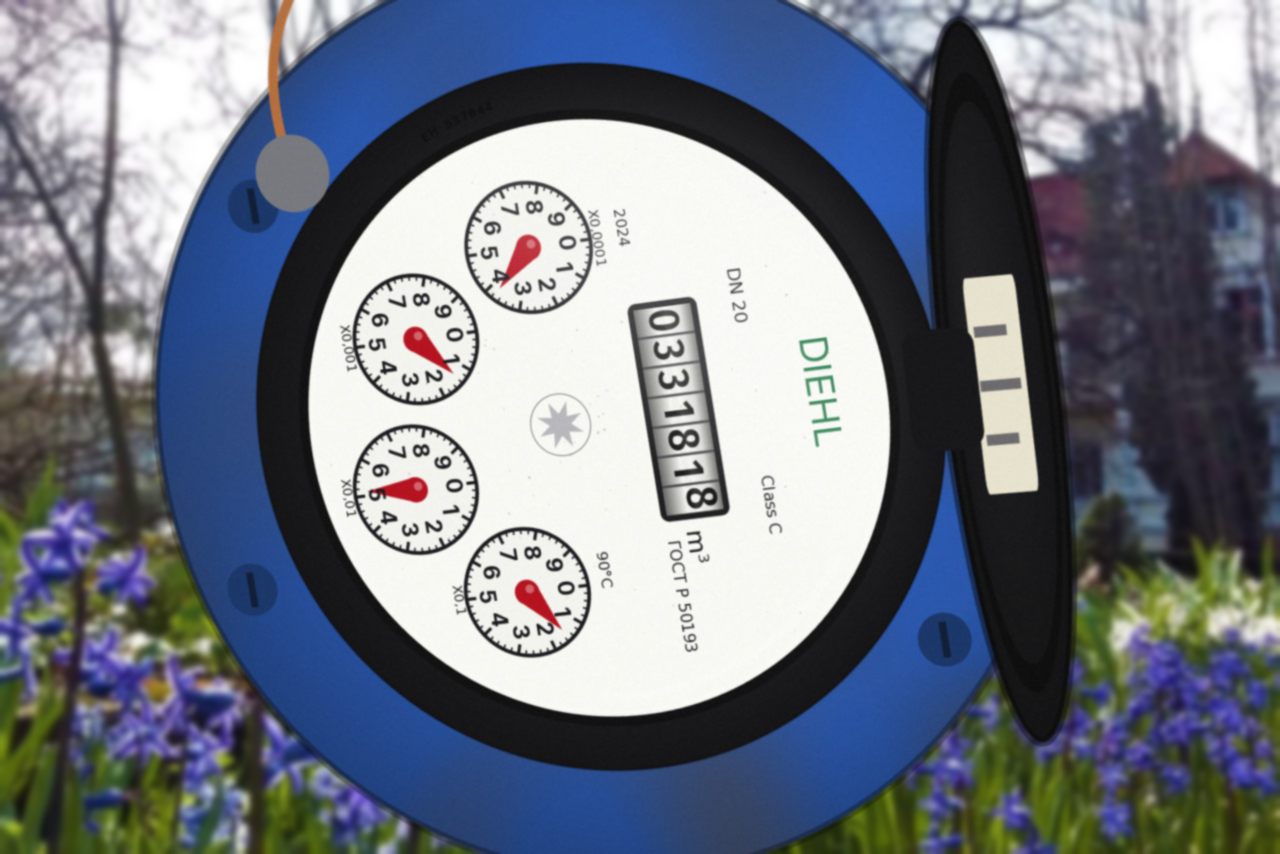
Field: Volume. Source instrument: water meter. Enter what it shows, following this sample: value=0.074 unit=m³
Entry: value=331818.1513 unit=m³
